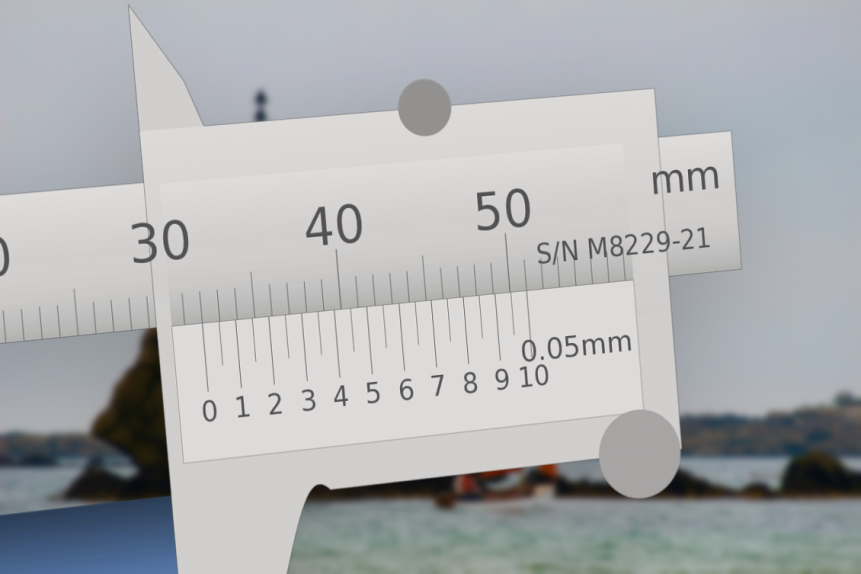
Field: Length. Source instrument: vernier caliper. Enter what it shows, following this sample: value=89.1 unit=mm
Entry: value=32.0 unit=mm
